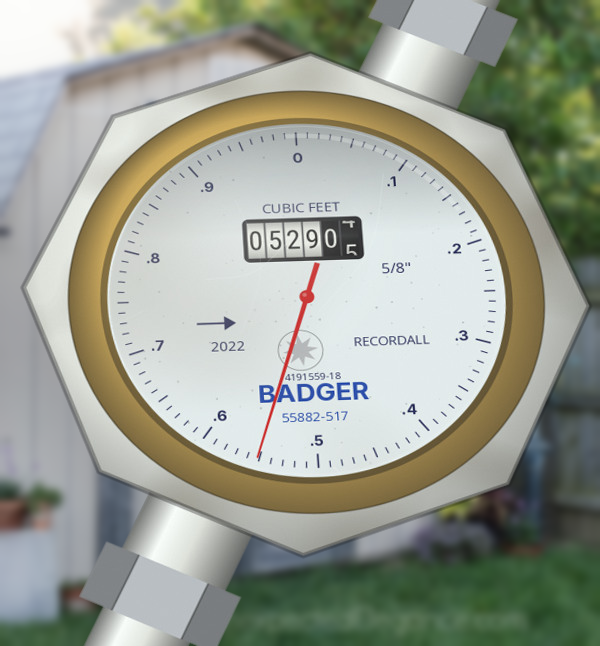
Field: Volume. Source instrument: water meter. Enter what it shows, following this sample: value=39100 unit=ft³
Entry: value=52904.55 unit=ft³
